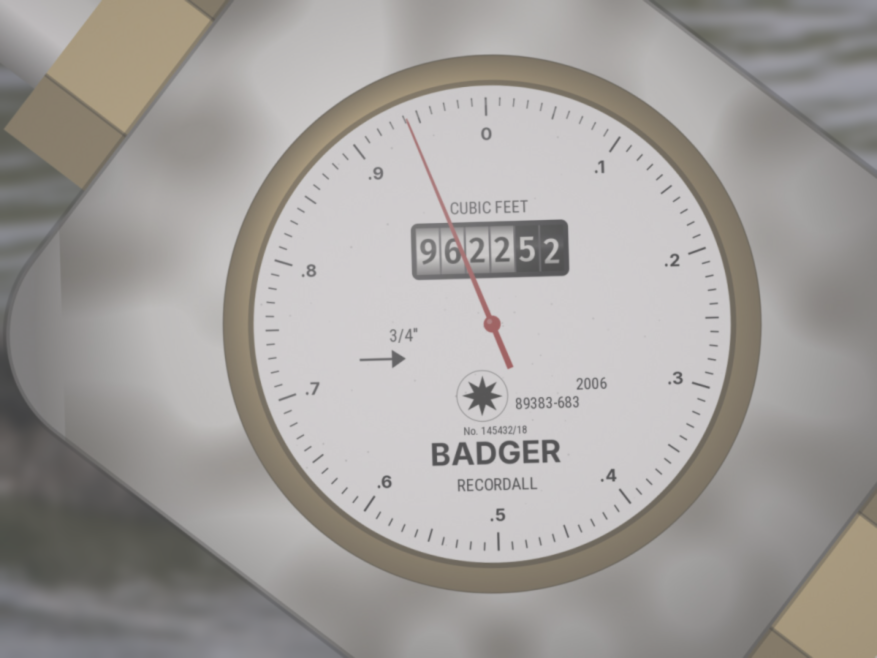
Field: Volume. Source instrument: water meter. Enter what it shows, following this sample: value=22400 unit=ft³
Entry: value=962251.94 unit=ft³
